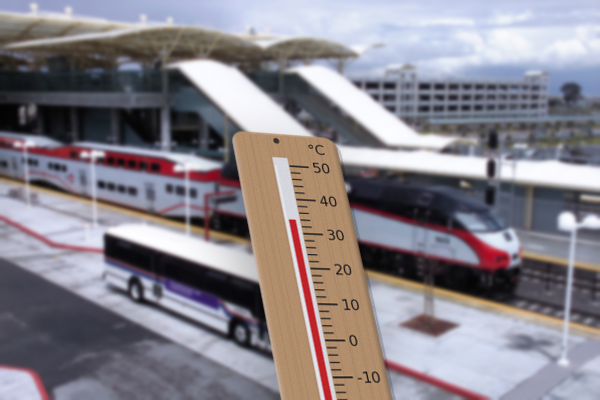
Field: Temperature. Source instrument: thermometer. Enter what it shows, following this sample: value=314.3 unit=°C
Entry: value=34 unit=°C
